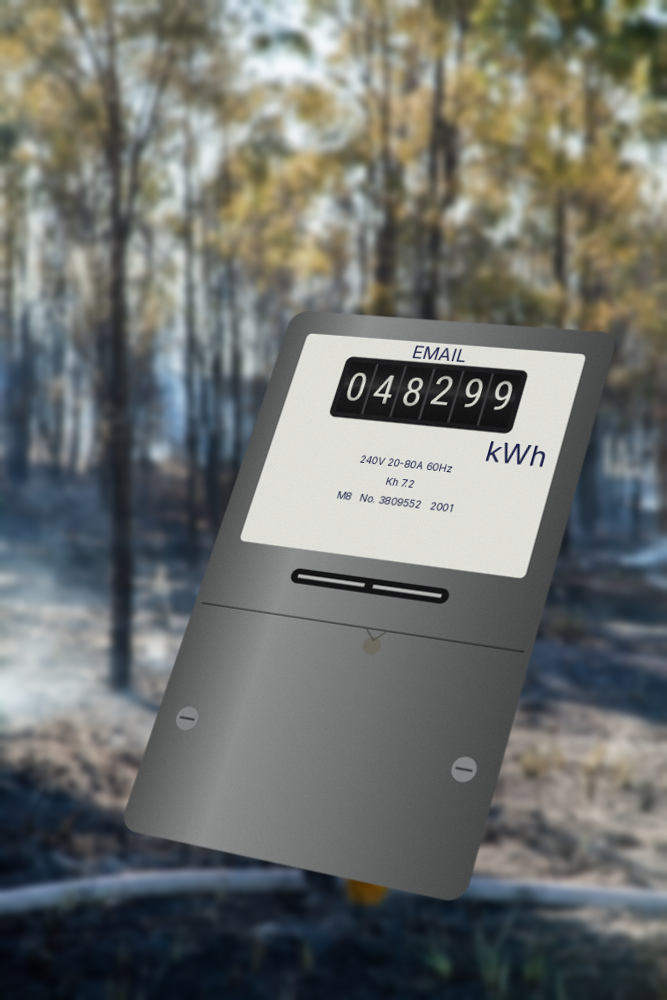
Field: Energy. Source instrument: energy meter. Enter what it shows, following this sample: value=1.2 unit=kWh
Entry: value=48299 unit=kWh
